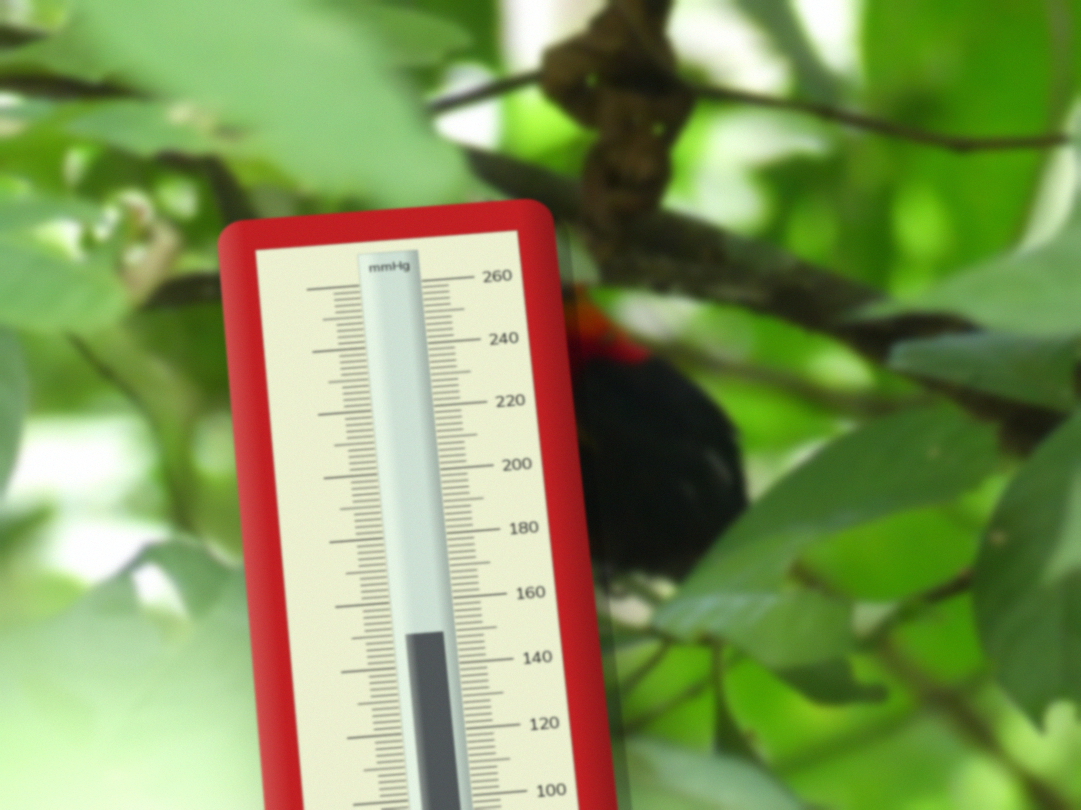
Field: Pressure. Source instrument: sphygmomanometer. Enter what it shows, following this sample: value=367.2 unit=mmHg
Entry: value=150 unit=mmHg
